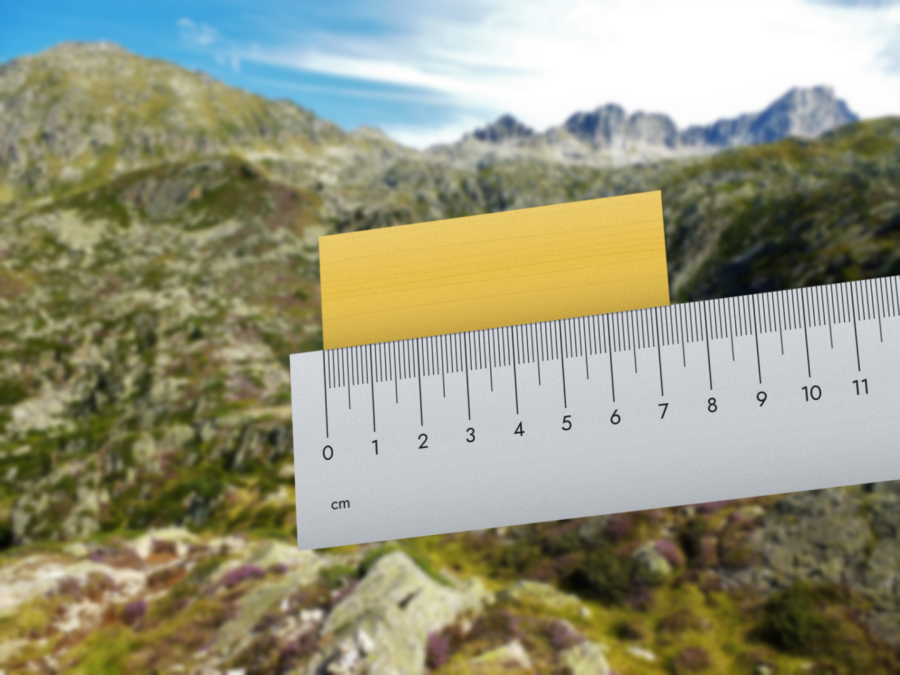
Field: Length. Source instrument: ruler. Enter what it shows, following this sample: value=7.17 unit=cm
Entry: value=7.3 unit=cm
